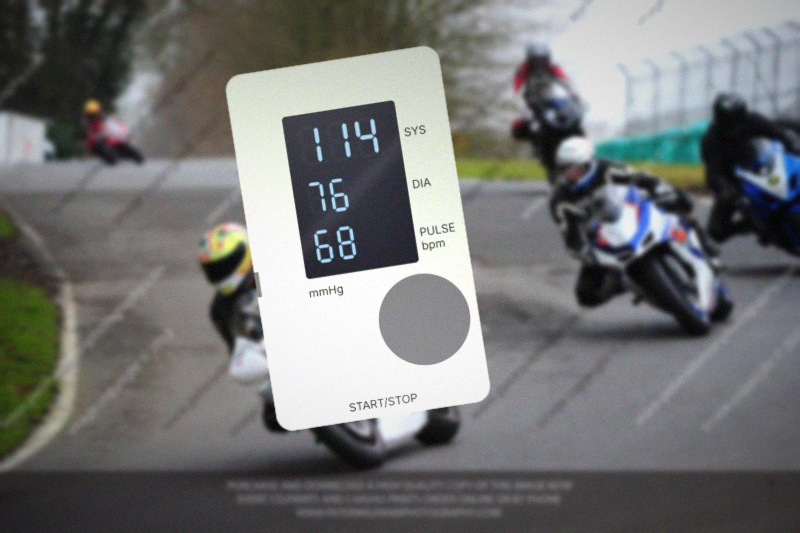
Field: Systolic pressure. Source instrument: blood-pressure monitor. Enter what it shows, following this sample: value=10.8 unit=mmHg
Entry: value=114 unit=mmHg
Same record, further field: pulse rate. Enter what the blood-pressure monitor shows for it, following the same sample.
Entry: value=68 unit=bpm
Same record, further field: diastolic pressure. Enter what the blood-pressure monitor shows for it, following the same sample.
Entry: value=76 unit=mmHg
